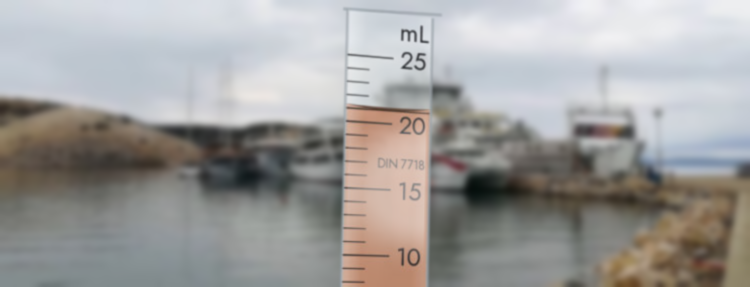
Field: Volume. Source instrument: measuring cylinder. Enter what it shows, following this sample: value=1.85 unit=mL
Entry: value=21 unit=mL
